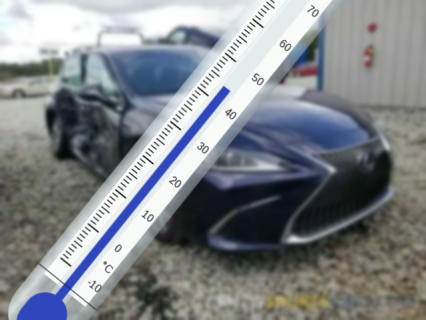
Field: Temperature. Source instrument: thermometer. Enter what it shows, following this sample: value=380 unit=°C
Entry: value=44 unit=°C
